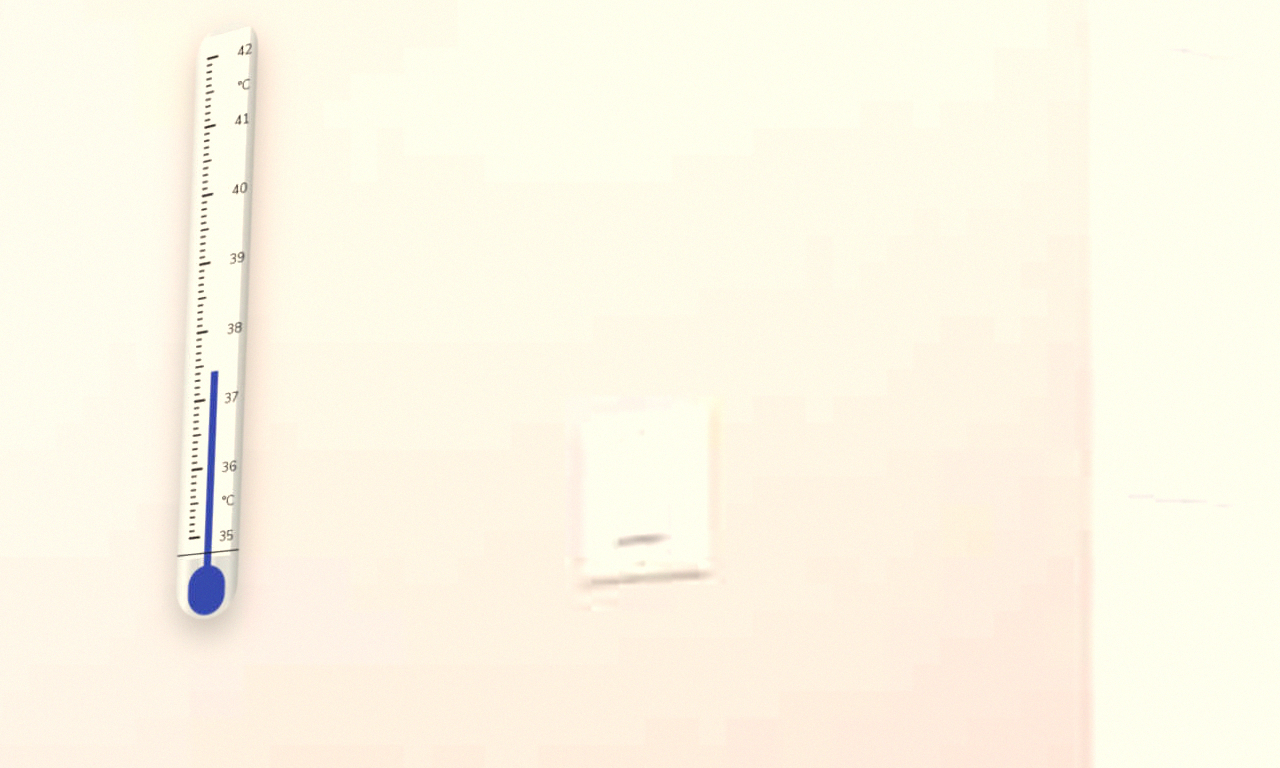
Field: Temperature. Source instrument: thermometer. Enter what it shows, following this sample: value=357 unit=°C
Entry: value=37.4 unit=°C
